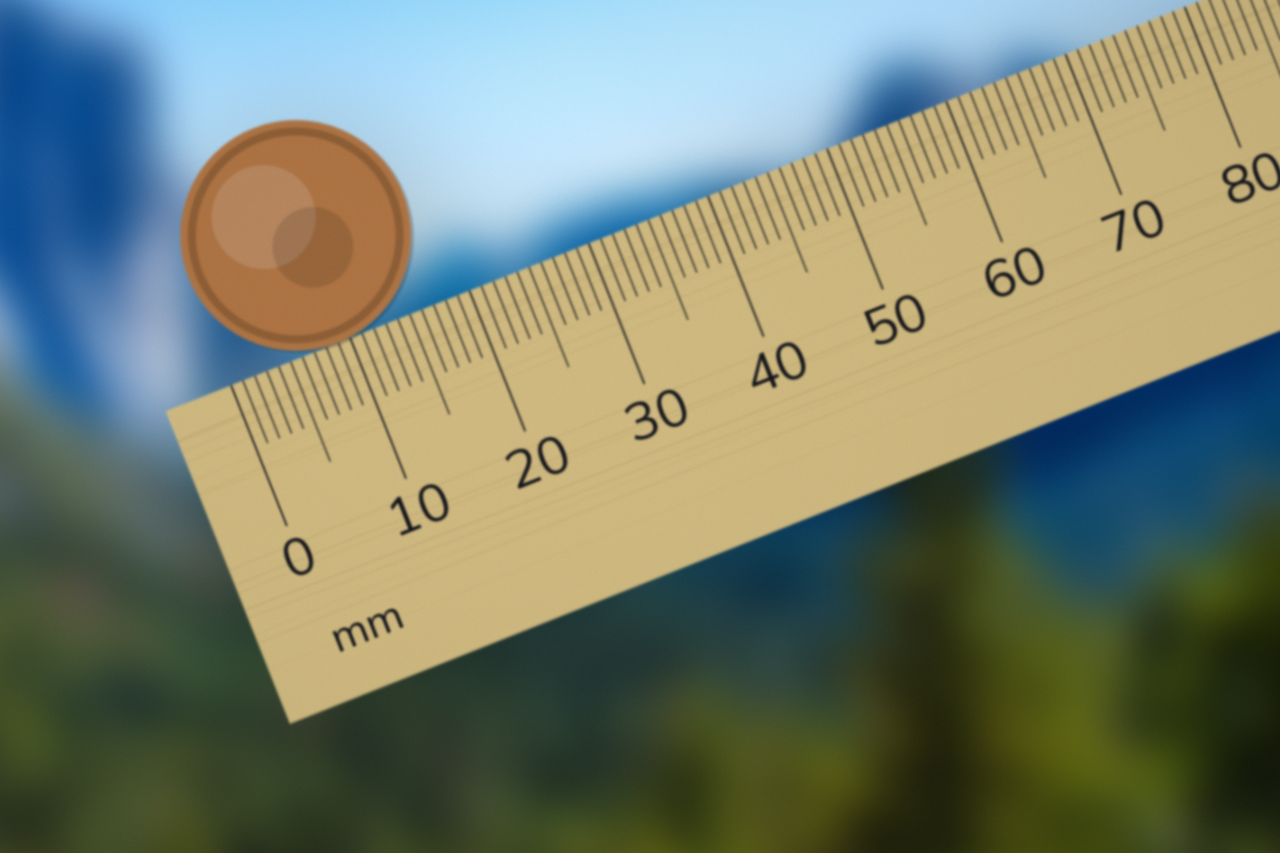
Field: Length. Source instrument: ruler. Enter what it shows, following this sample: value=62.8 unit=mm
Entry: value=18 unit=mm
